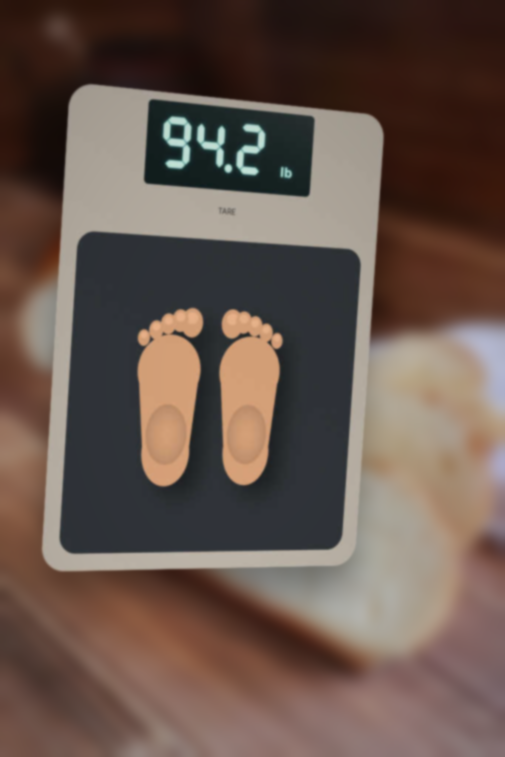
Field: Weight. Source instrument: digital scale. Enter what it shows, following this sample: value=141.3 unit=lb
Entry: value=94.2 unit=lb
